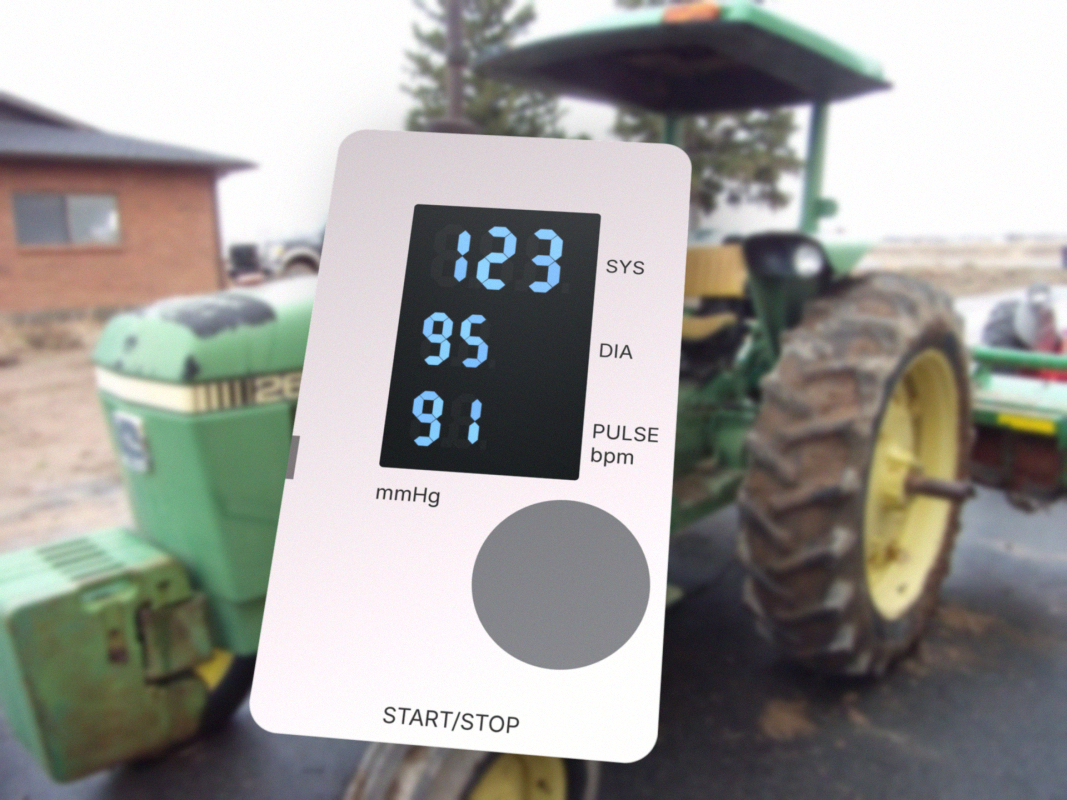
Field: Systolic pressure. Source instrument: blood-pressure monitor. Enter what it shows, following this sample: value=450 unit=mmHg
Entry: value=123 unit=mmHg
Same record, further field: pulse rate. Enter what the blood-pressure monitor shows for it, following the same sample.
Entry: value=91 unit=bpm
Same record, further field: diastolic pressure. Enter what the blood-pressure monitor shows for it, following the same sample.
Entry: value=95 unit=mmHg
